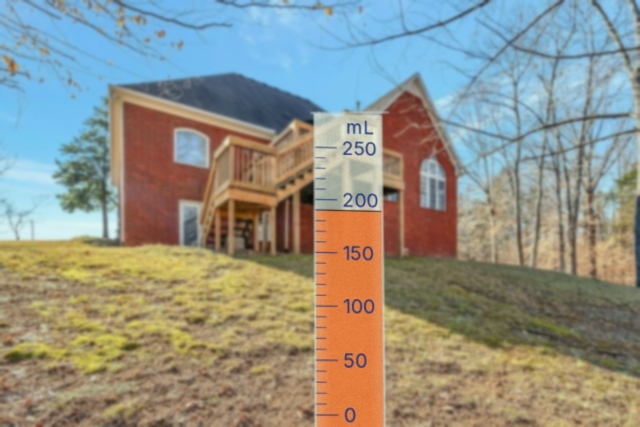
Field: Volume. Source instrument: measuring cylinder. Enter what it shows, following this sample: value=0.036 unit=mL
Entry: value=190 unit=mL
